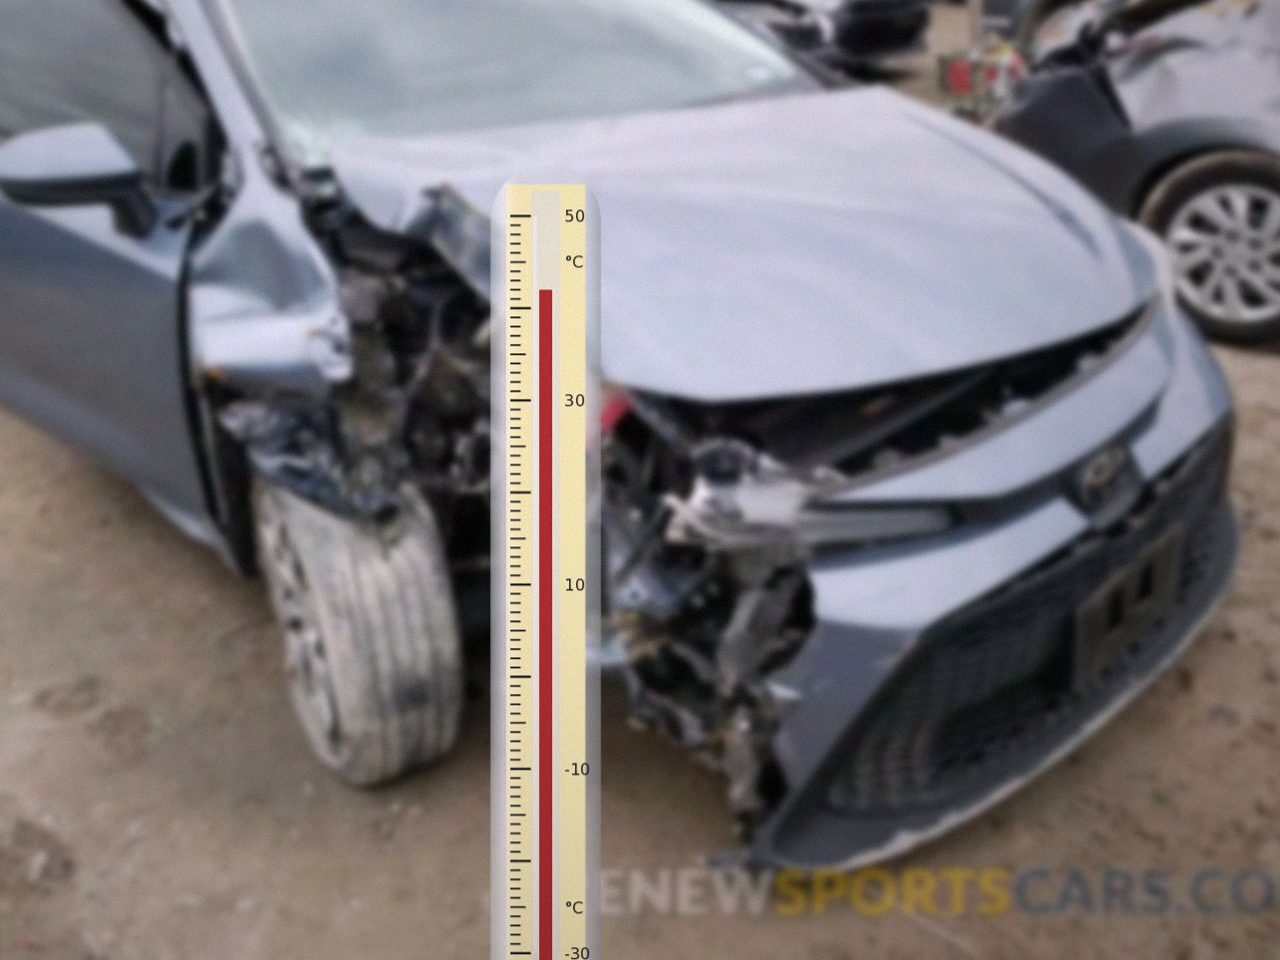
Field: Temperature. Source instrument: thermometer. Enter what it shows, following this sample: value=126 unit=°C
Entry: value=42 unit=°C
